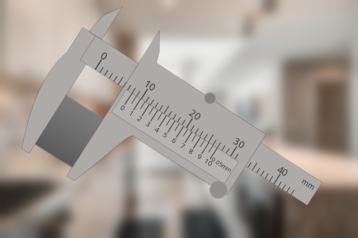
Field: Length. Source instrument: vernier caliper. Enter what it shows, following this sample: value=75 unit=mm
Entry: value=8.0 unit=mm
